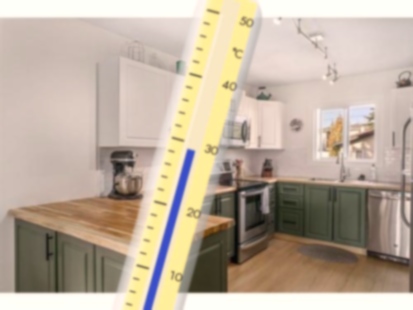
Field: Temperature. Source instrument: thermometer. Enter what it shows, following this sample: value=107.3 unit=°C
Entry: value=29 unit=°C
